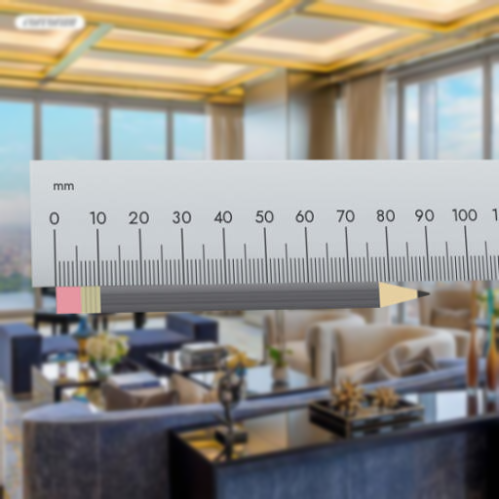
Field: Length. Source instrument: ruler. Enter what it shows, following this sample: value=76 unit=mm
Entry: value=90 unit=mm
